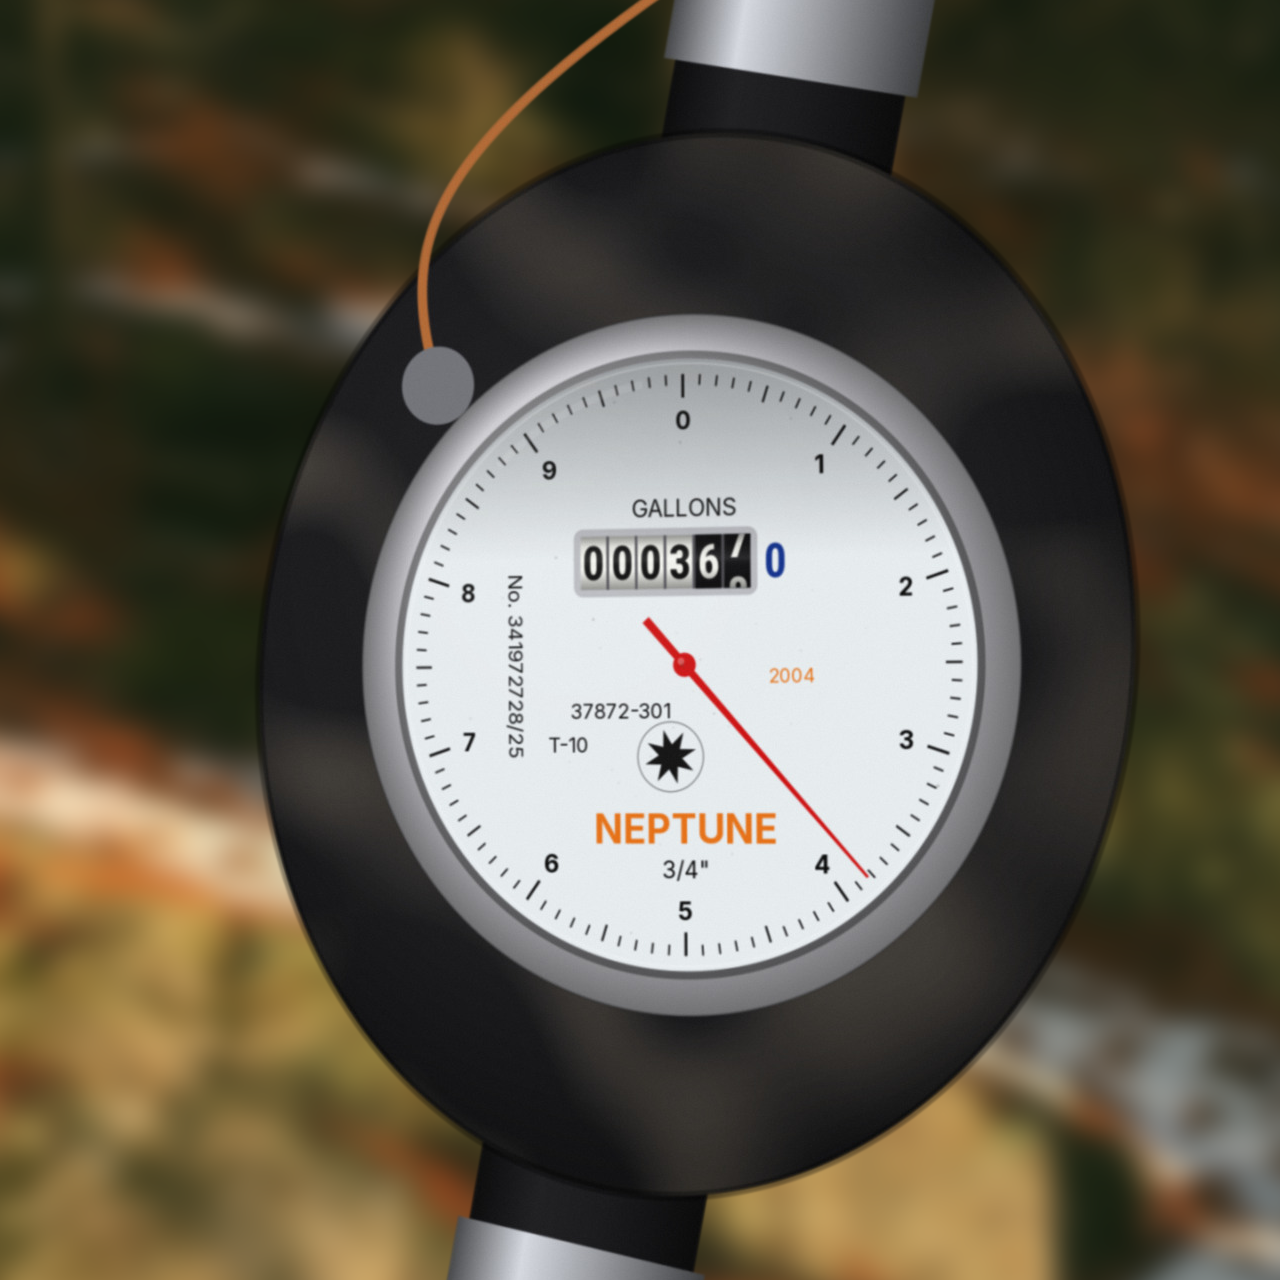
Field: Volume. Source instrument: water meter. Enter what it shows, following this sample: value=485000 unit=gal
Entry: value=3673.8 unit=gal
